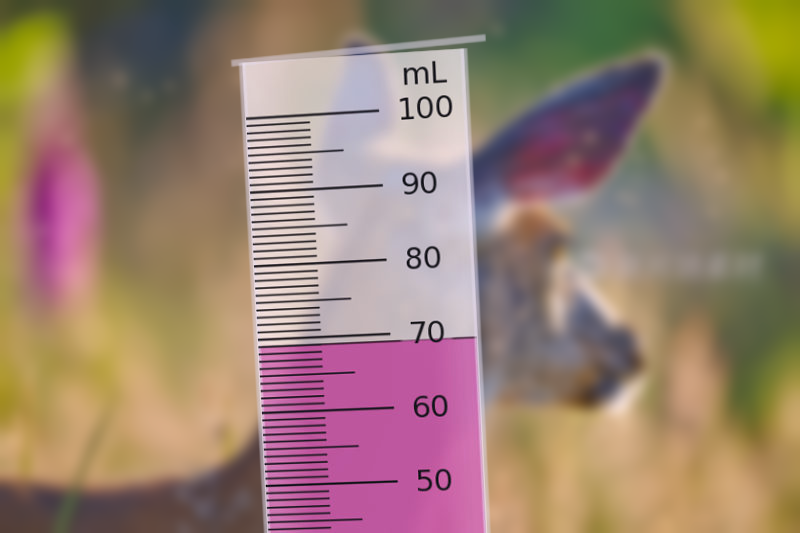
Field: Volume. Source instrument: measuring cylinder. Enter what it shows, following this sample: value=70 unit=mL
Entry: value=69 unit=mL
